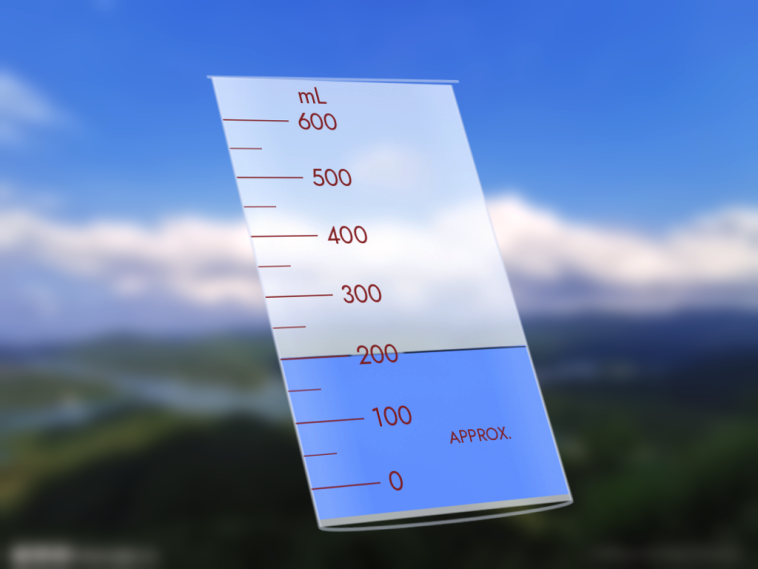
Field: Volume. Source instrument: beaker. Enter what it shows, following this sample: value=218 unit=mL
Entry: value=200 unit=mL
